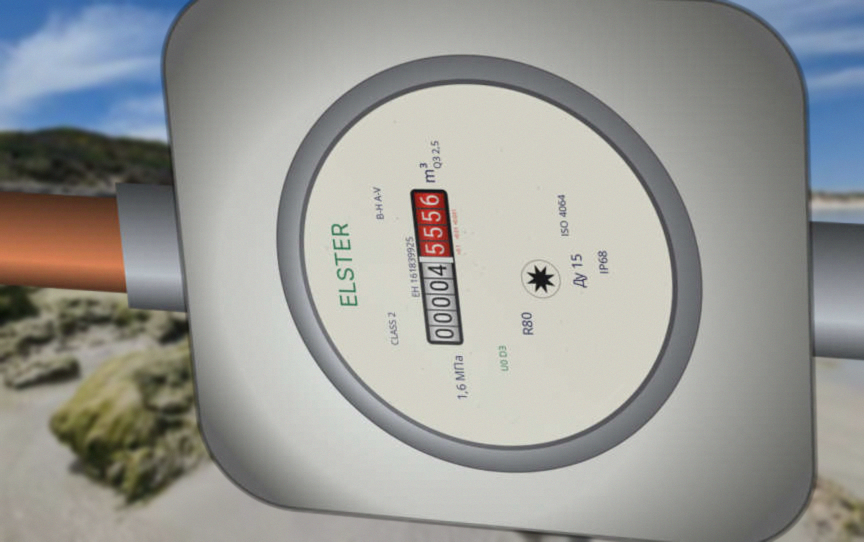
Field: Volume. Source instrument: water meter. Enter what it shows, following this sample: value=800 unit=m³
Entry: value=4.5556 unit=m³
